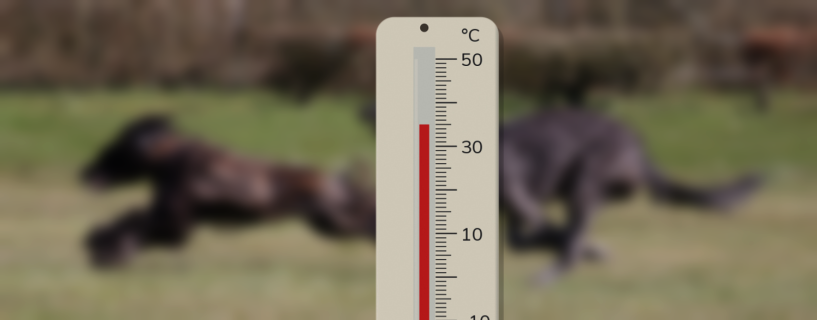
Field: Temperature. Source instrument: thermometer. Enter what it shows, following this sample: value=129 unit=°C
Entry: value=35 unit=°C
